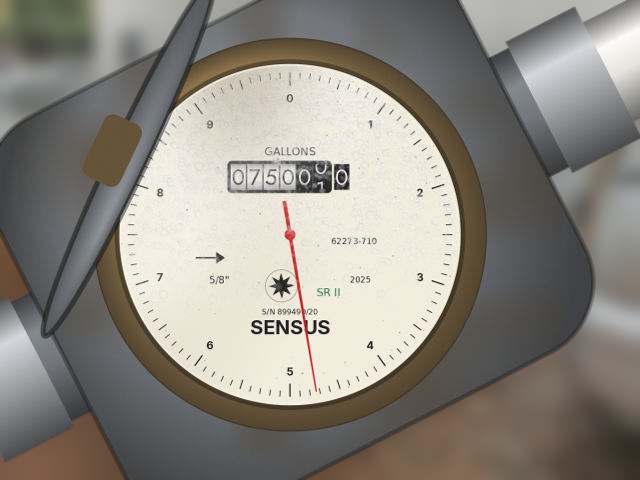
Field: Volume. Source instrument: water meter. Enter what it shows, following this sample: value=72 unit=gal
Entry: value=750004.7 unit=gal
